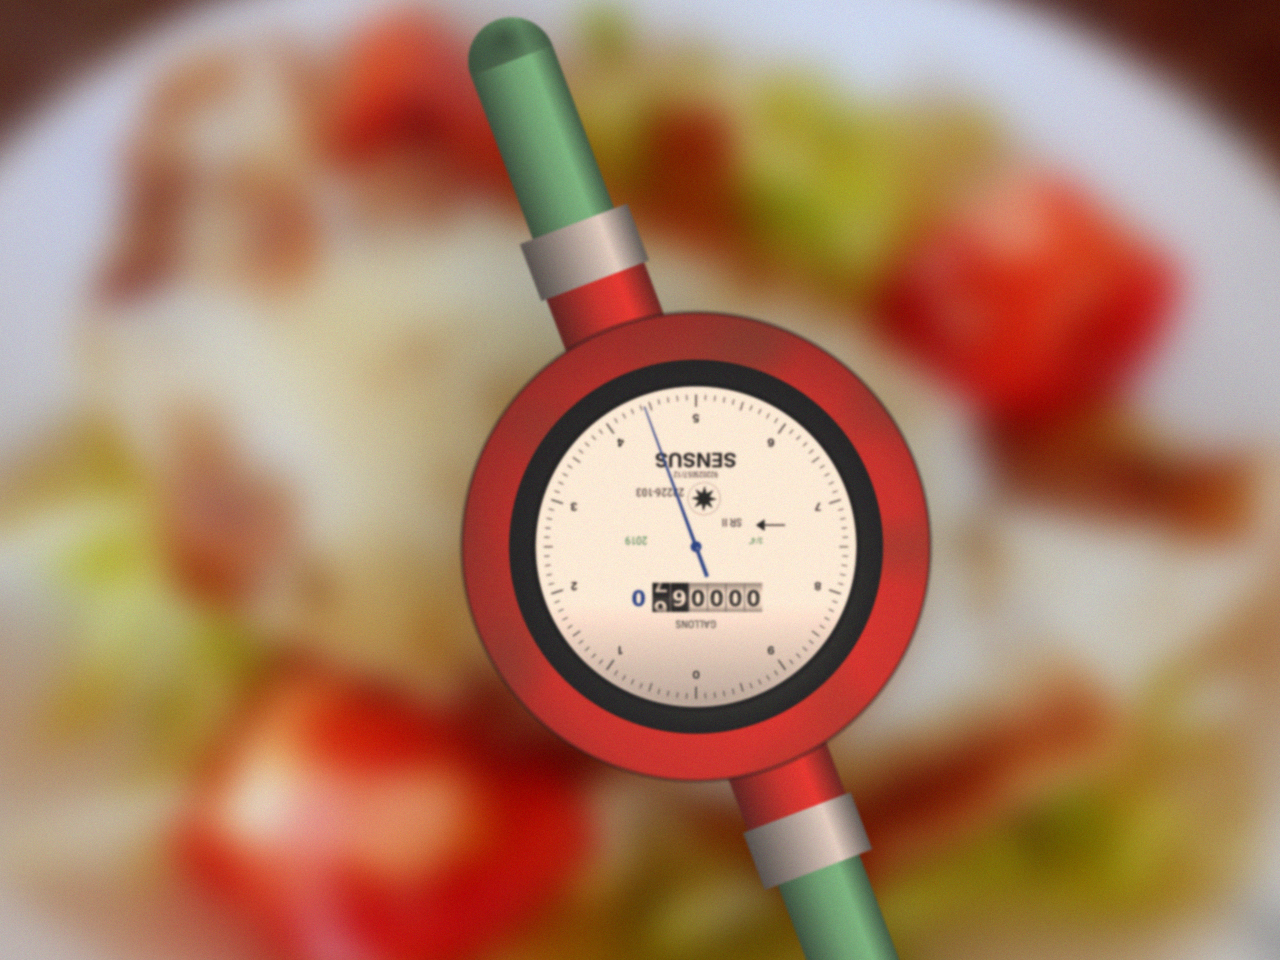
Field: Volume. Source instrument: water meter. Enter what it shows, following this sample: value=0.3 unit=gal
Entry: value=664.4 unit=gal
